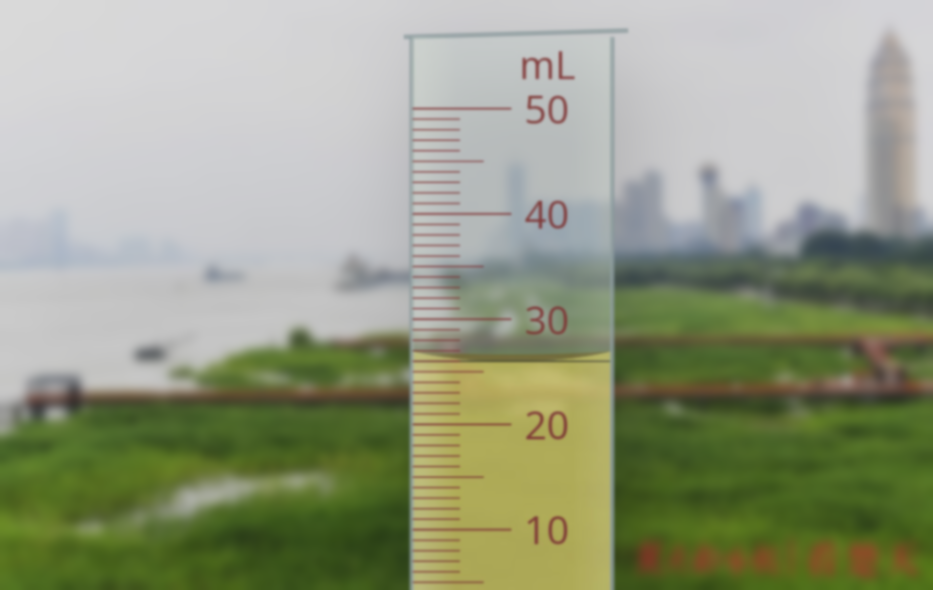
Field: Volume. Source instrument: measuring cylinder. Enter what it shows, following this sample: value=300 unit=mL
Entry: value=26 unit=mL
